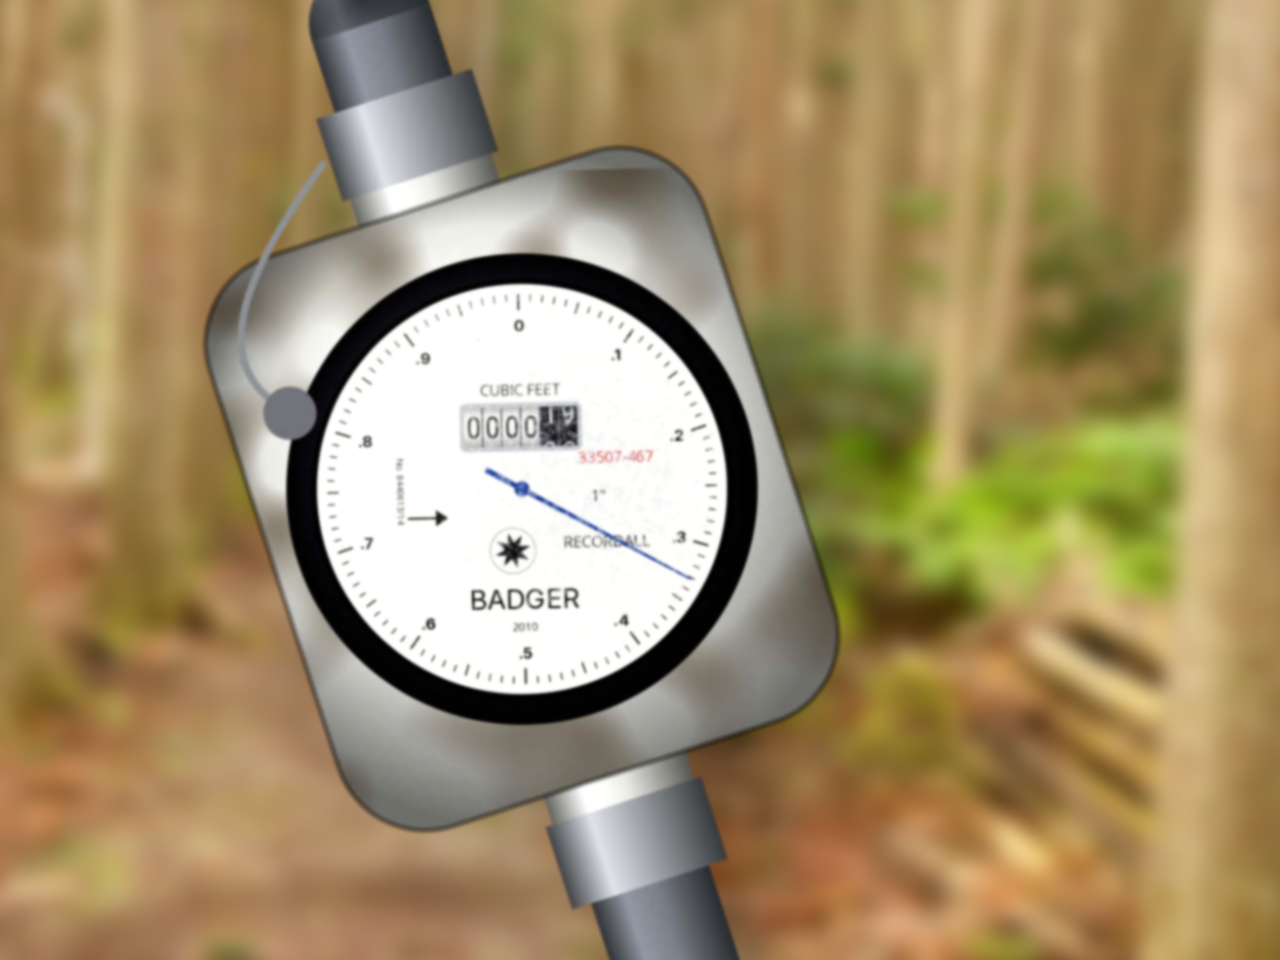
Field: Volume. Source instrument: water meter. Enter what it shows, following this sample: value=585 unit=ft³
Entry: value=19.33 unit=ft³
